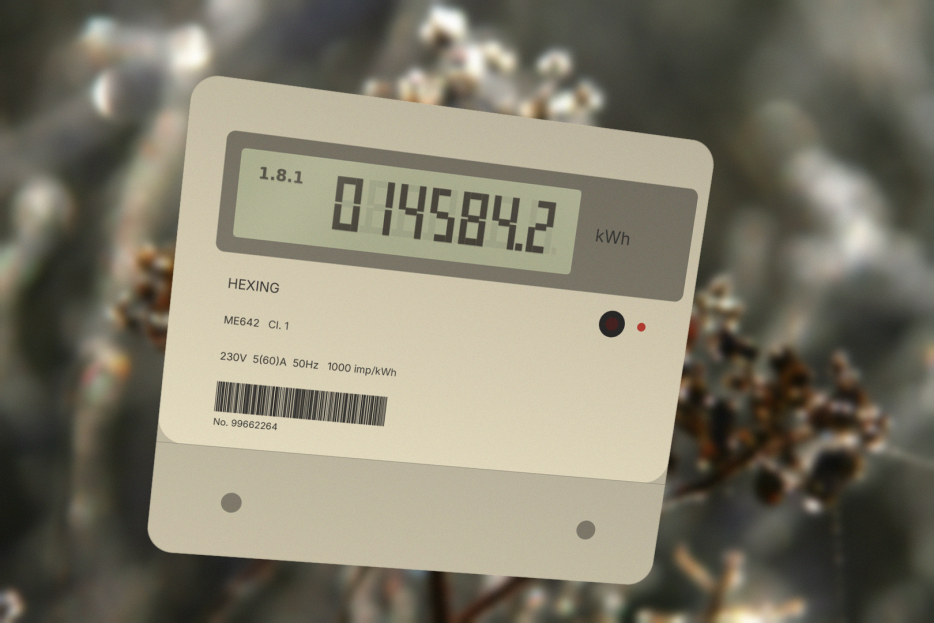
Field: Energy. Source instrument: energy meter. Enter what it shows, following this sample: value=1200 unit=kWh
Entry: value=14584.2 unit=kWh
